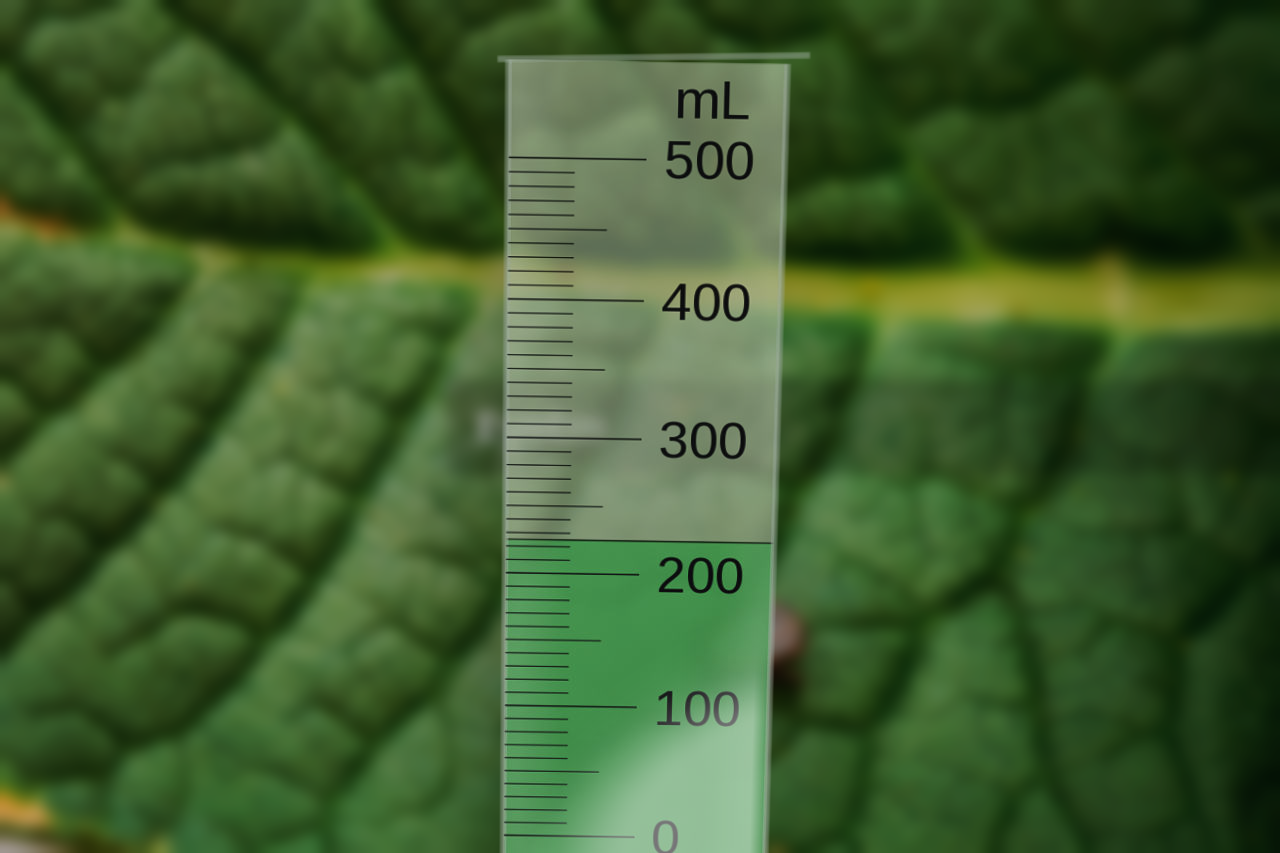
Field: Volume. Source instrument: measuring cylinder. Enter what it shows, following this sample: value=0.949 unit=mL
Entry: value=225 unit=mL
